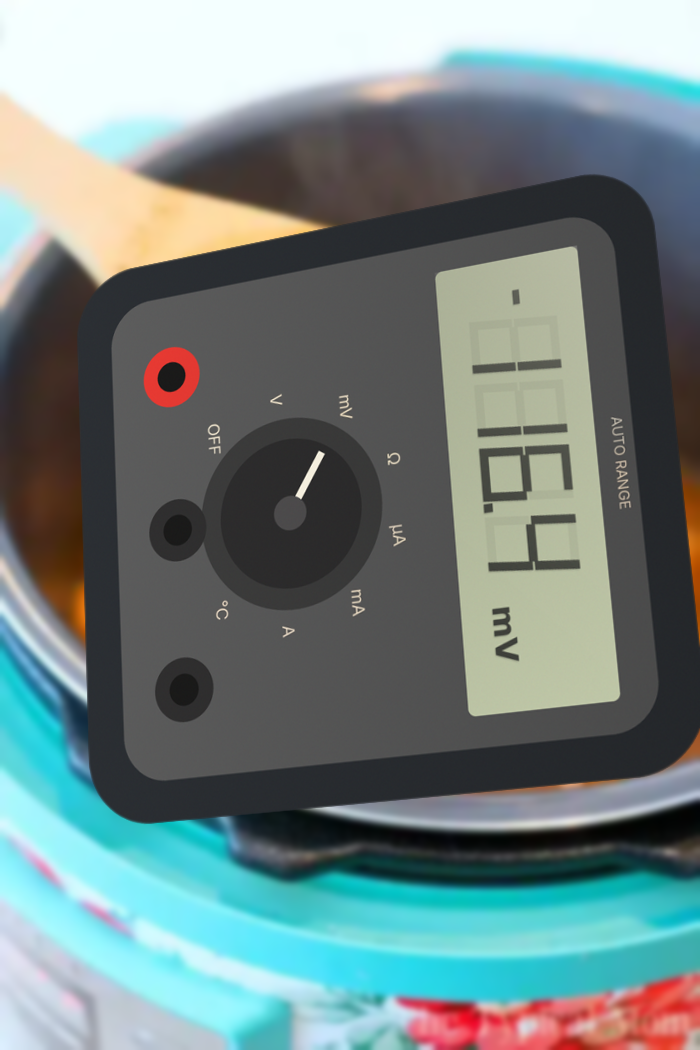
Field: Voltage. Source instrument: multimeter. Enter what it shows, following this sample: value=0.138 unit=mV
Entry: value=-116.4 unit=mV
